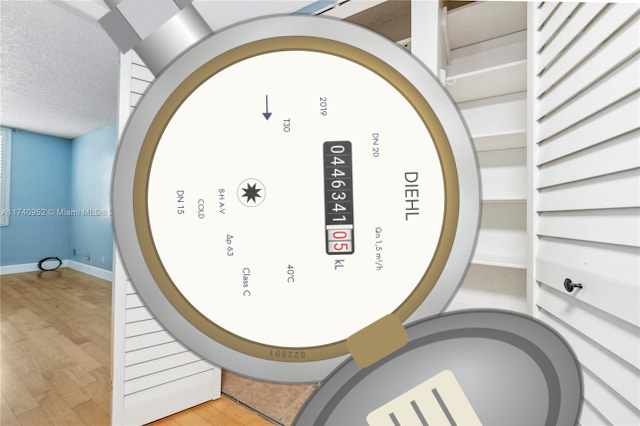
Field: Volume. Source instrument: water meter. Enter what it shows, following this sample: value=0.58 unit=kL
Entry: value=446341.05 unit=kL
